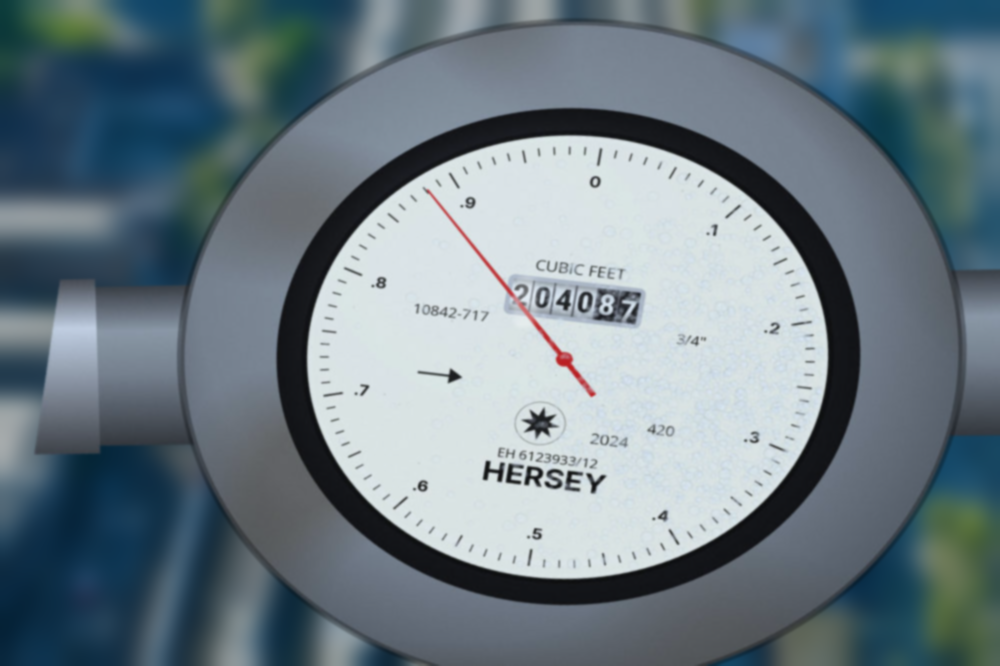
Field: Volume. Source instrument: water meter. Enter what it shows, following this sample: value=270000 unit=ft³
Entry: value=204086.88 unit=ft³
